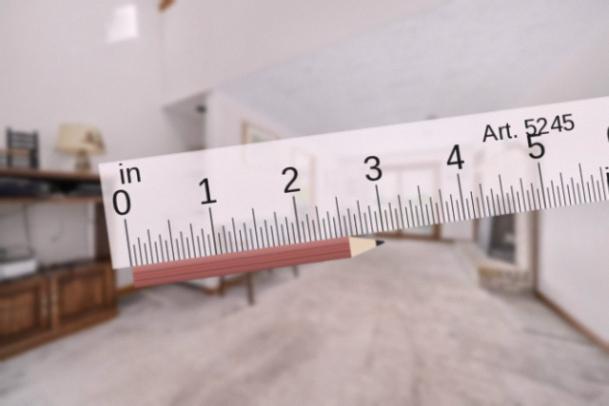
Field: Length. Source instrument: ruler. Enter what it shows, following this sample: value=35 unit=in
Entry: value=3 unit=in
